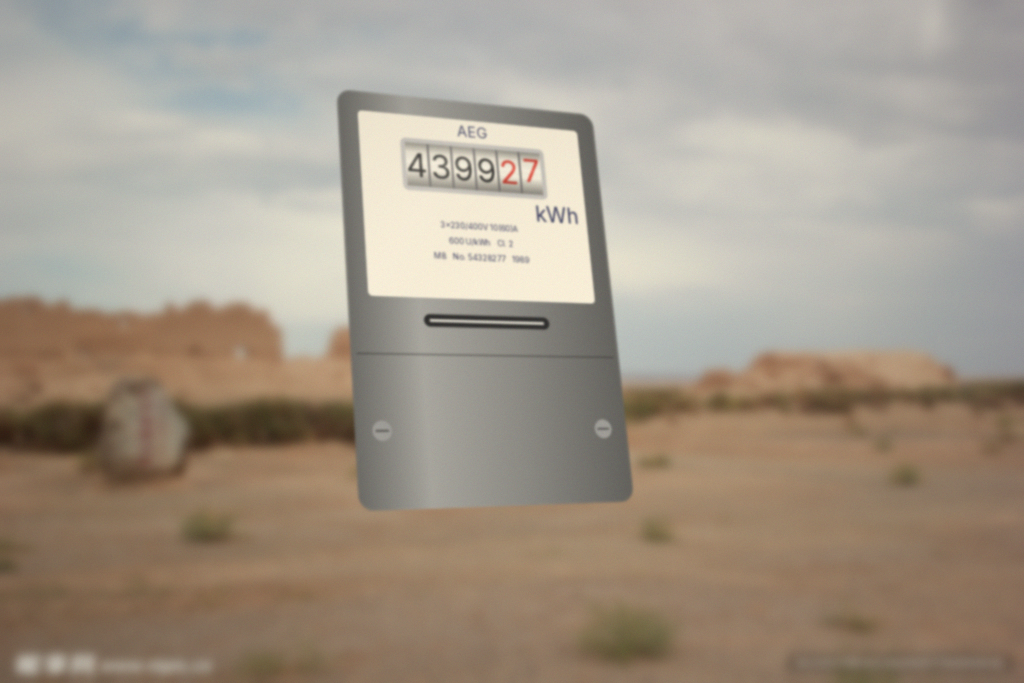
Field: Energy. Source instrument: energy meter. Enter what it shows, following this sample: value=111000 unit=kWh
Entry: value=4399.27 unit=kWh
